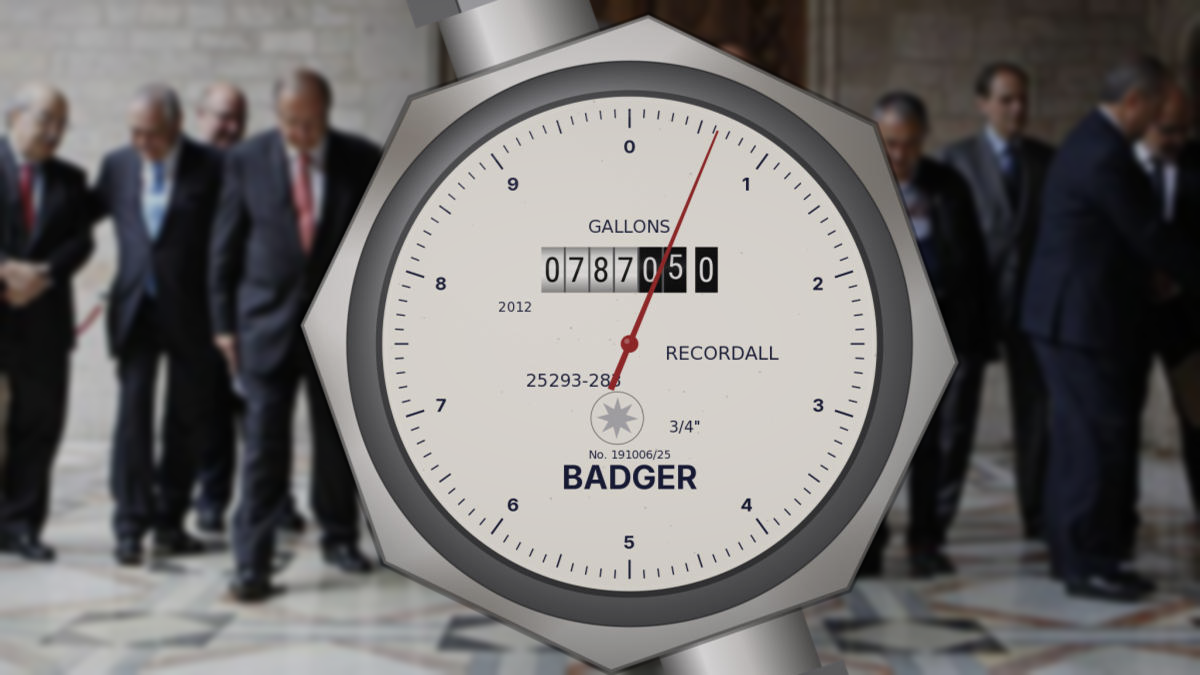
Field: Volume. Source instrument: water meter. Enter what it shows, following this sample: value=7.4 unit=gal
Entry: value=787050.6 unit=gal
